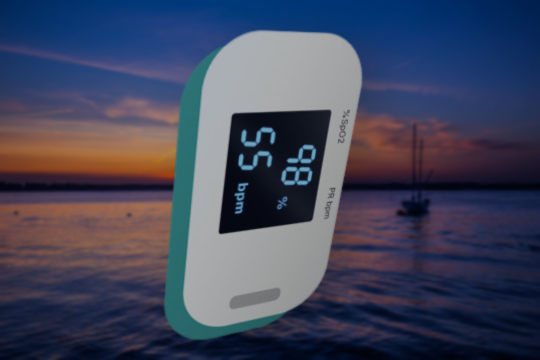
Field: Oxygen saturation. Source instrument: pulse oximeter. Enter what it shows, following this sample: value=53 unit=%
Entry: value=98 unit=%
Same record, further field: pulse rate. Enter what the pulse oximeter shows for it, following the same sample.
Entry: value=55 unit=bpm
